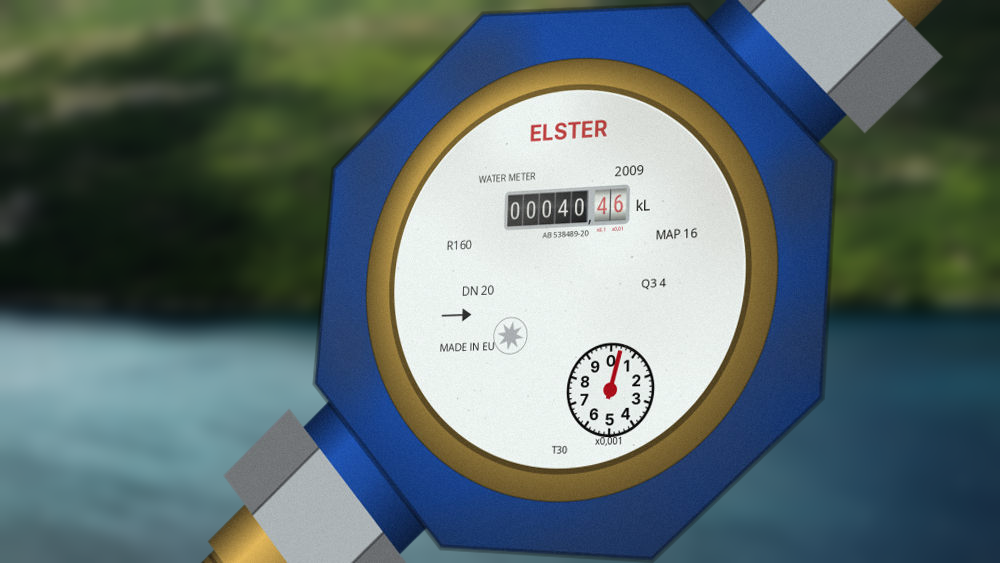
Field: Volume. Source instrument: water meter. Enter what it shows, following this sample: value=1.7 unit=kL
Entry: value=40.460 unit=kL
